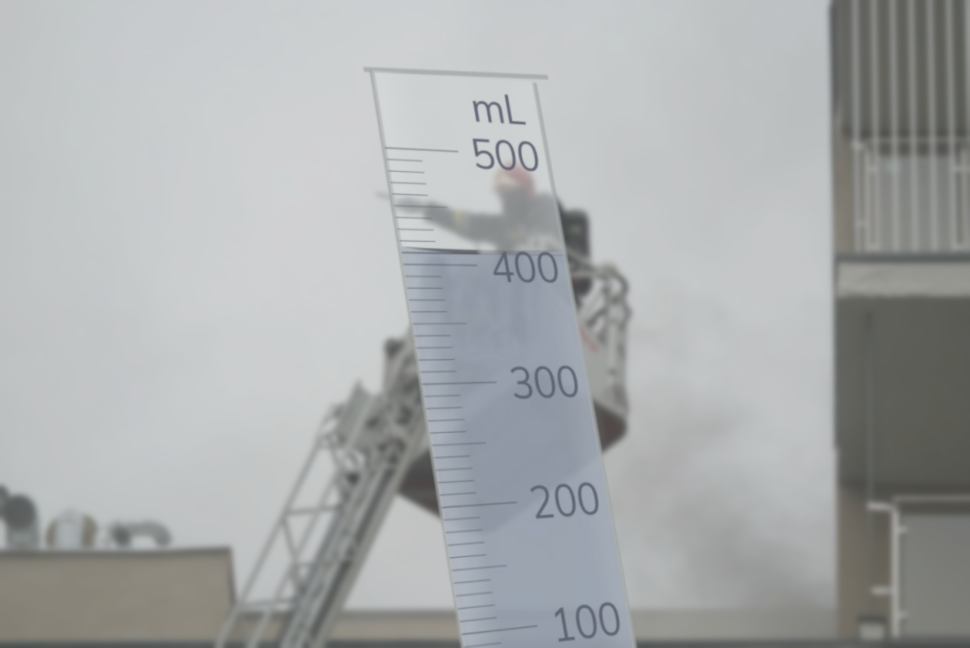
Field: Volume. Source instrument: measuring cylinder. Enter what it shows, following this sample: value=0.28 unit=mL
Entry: value=410 unit=mL
